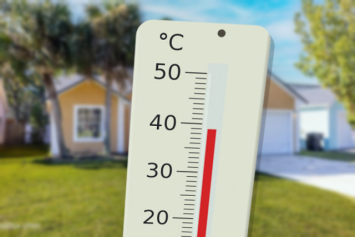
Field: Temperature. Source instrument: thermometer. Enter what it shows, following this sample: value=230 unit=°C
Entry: value=39 unit=°C
